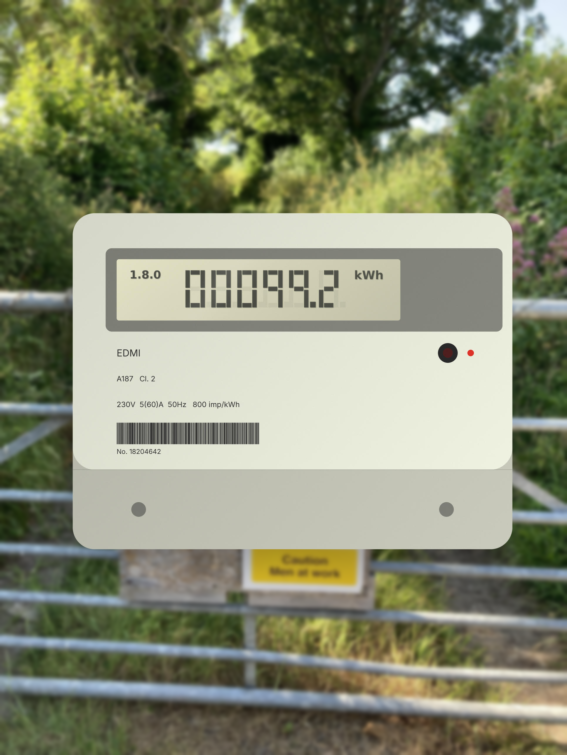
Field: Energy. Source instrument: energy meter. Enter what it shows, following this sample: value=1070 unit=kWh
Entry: value=99.2 unit=kWh
